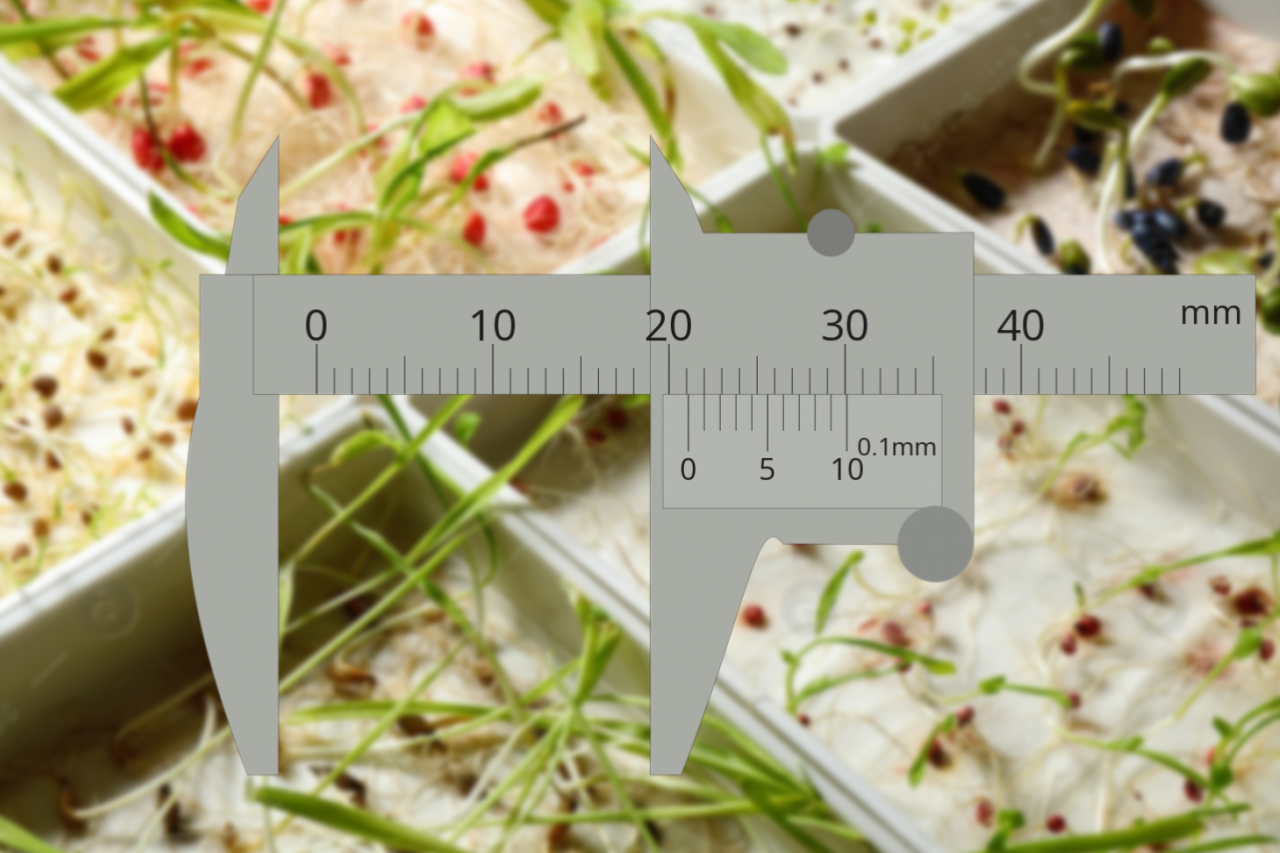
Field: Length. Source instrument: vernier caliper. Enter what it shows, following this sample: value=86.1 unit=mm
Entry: value=21.1 unit=mm
